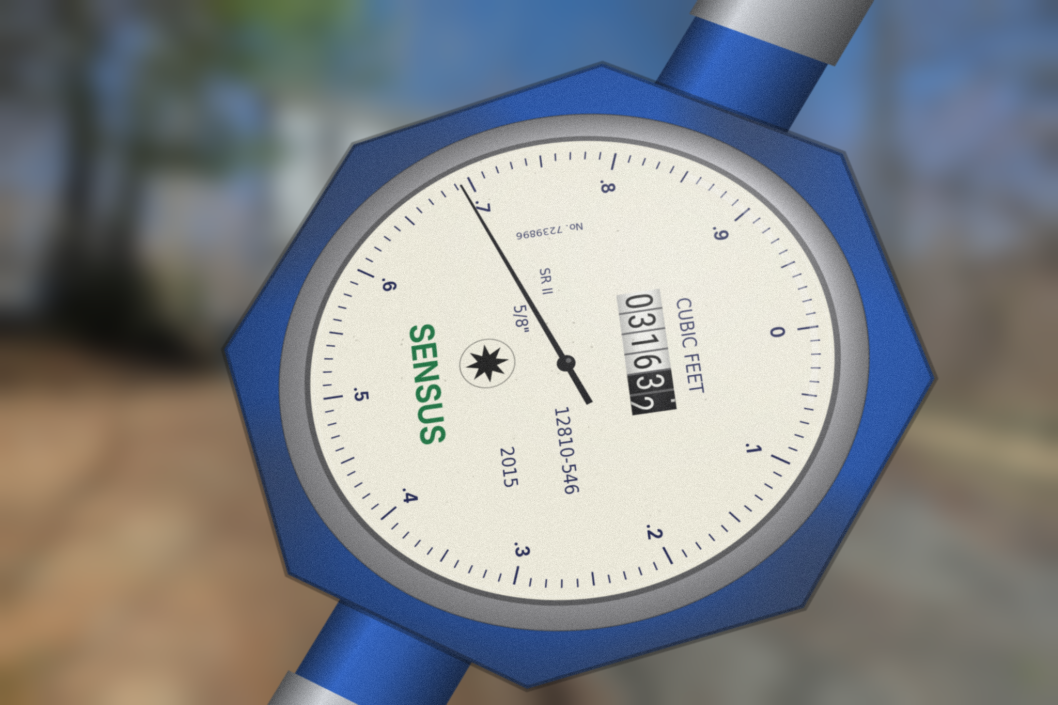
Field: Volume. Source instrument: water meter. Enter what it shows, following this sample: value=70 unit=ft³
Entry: value=31631.69 unit=ft³
